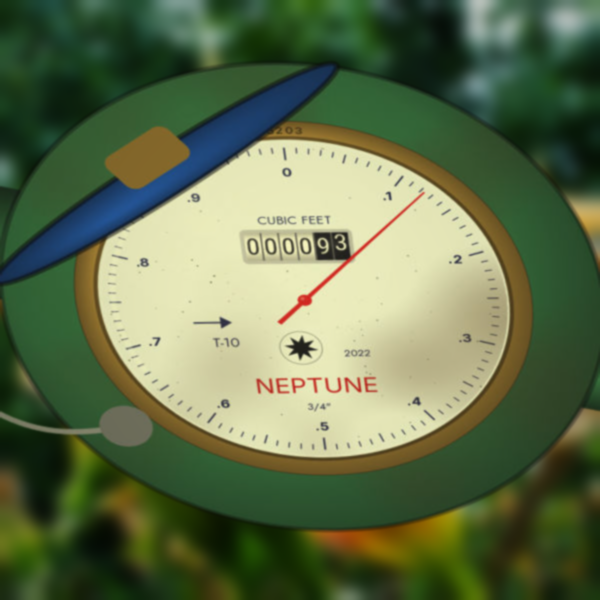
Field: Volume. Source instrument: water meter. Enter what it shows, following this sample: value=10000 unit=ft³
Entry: value=93.12 unit=ft³
